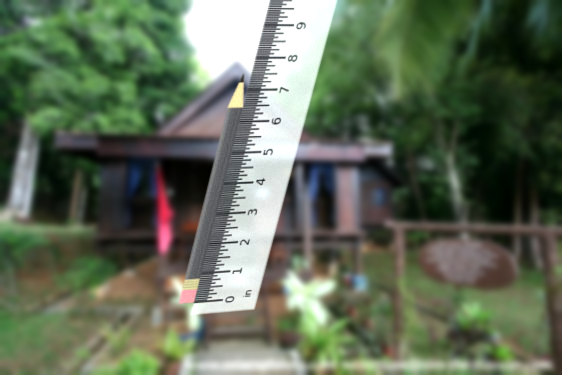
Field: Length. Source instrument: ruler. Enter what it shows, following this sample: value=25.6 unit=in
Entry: value=7.5 unit=in
